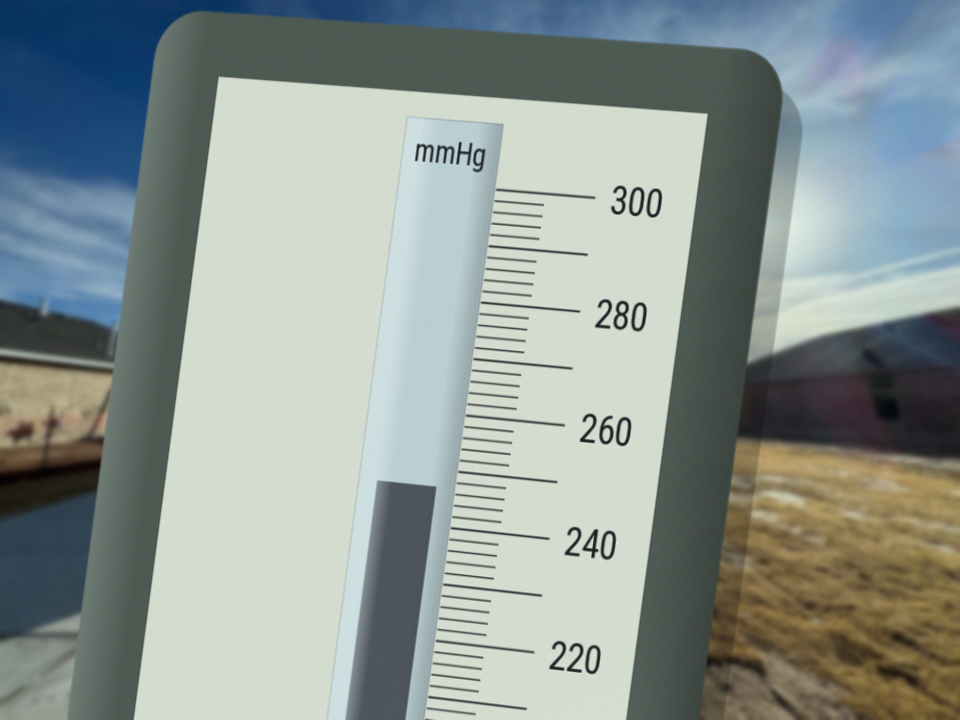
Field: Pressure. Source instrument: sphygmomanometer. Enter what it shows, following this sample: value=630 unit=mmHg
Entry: value=247 unit=mmHg
